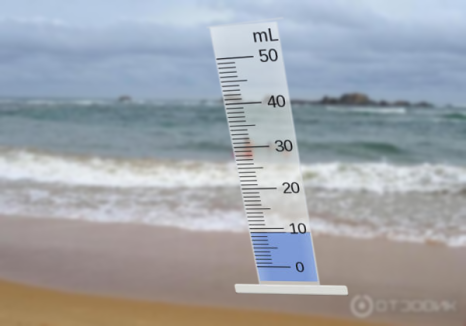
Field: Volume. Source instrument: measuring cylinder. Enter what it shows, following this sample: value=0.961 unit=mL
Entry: value=9 unit=mL
